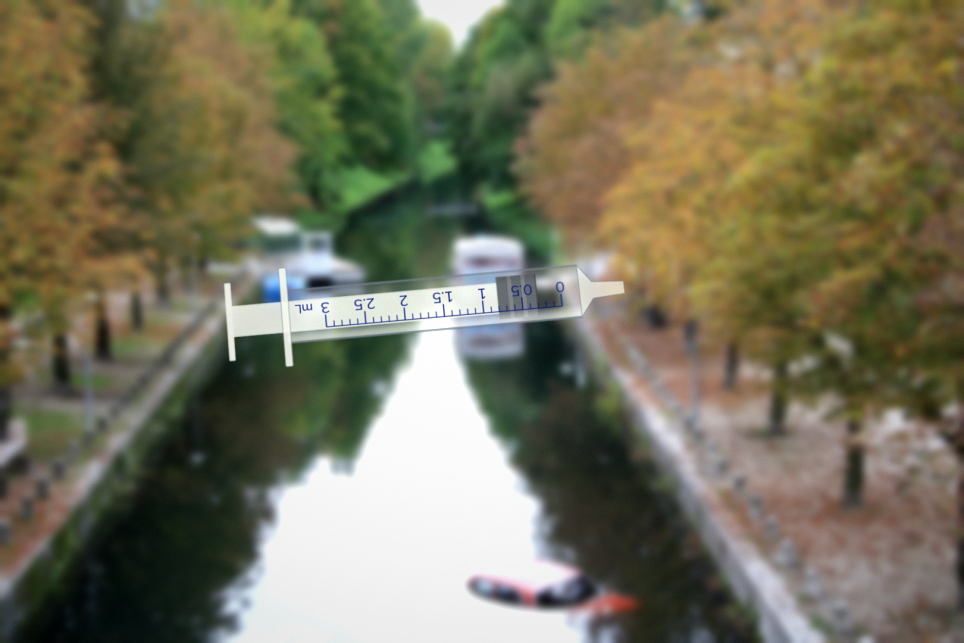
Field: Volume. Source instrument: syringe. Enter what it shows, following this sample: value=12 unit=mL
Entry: value=0.3 unit=mL
